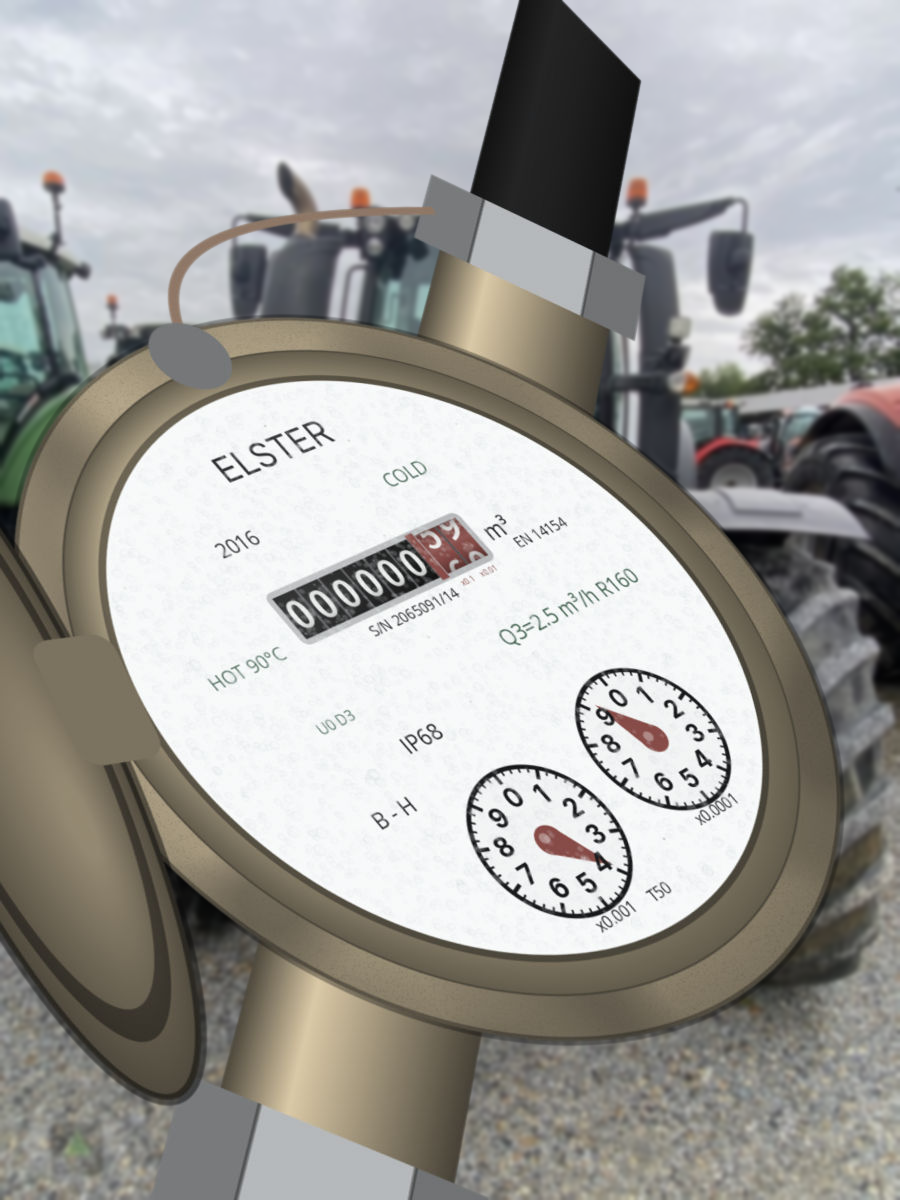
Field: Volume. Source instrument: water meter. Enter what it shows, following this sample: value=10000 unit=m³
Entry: value=0.5939 unit=m³
